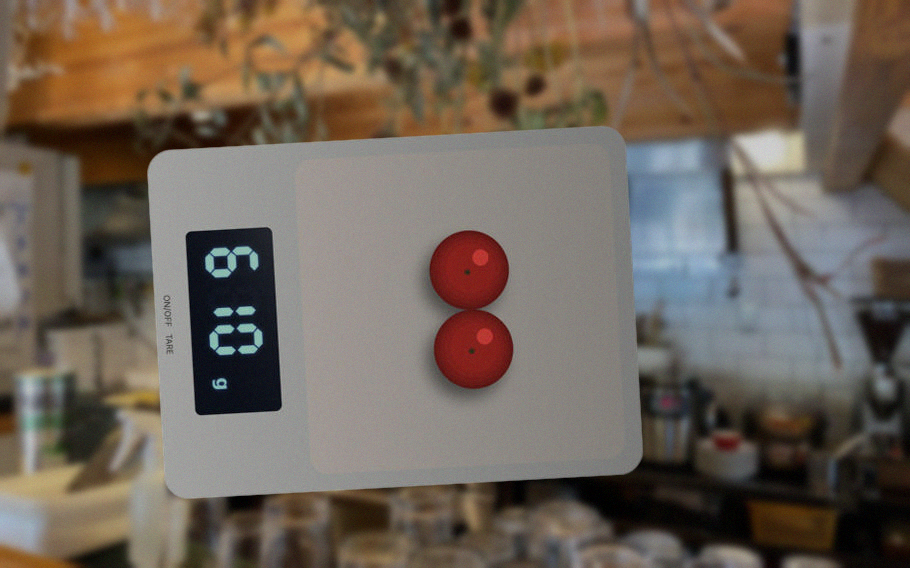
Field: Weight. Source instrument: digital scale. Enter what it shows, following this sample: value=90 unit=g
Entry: value=610 unit=g
